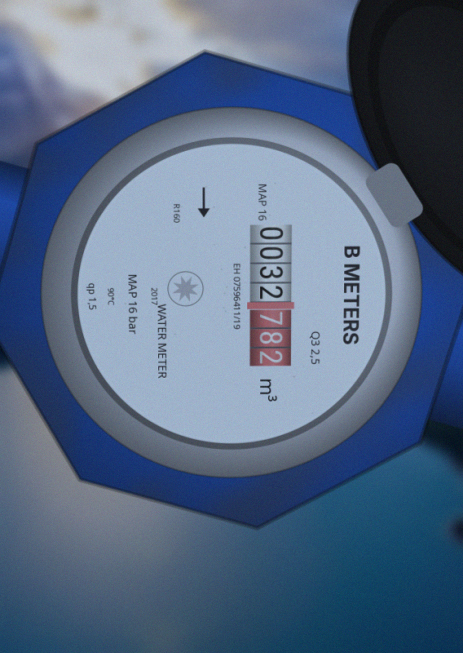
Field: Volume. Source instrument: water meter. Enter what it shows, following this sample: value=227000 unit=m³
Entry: value=32.782 unit=m³
